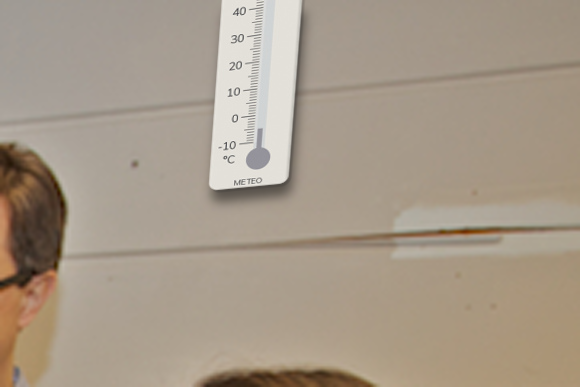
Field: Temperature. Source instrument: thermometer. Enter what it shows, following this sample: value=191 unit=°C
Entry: value=-5 unit=°C
